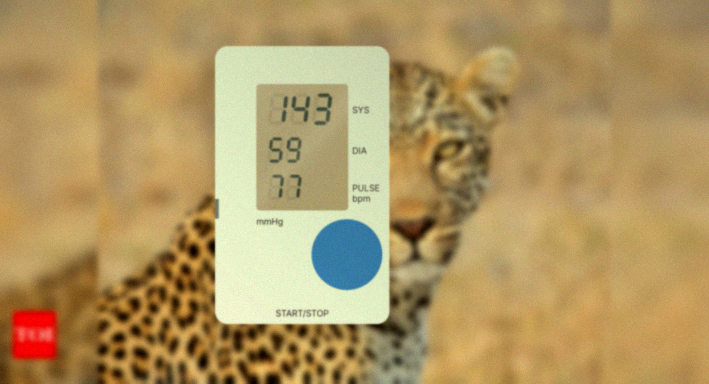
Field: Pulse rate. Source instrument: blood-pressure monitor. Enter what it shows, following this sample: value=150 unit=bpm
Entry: value=77 unit=bpm
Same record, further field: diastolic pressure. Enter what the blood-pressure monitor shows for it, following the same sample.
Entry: value=59 unit=mmHg
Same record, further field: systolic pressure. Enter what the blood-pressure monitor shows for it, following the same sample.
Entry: value=143 unit=mmHg
